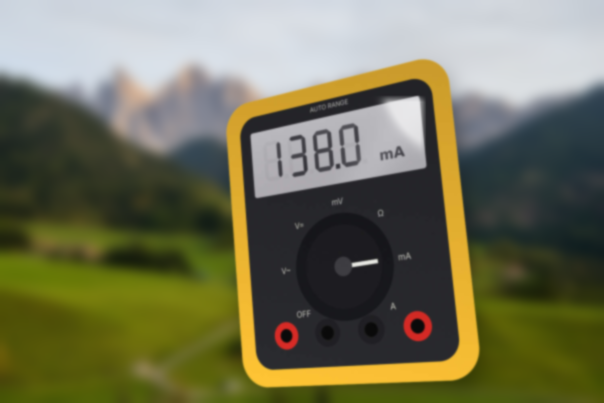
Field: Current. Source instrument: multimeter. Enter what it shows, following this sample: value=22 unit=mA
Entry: value=138.0 unit=mA
